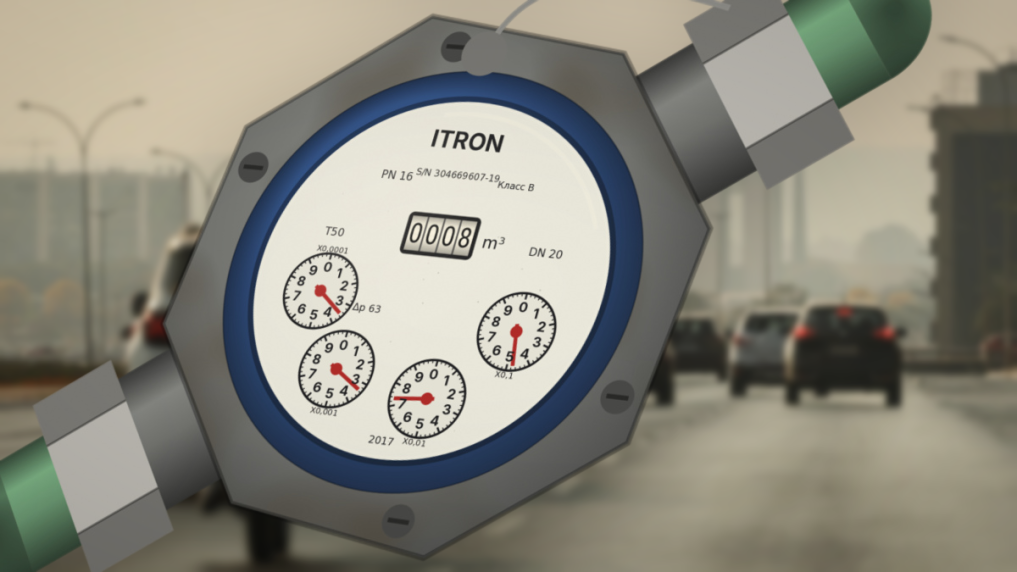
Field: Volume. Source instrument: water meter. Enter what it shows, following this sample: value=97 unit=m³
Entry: value=8.4733 unit=m³
